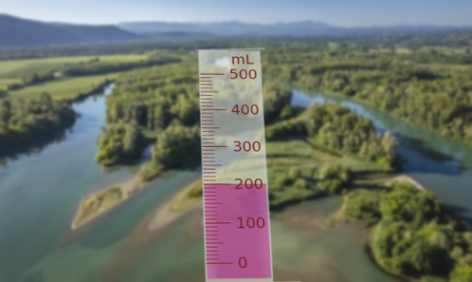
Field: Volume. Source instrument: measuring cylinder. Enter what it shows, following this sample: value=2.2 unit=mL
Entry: value=200 unit=mL
